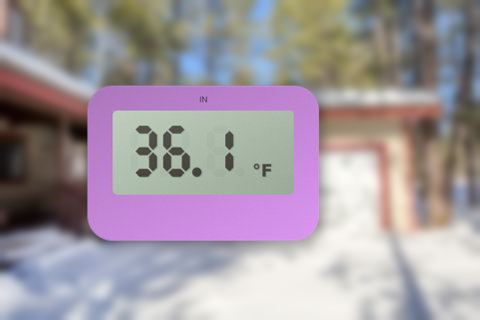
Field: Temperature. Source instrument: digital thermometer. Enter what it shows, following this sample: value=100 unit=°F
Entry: value=36.1 unit=°F
